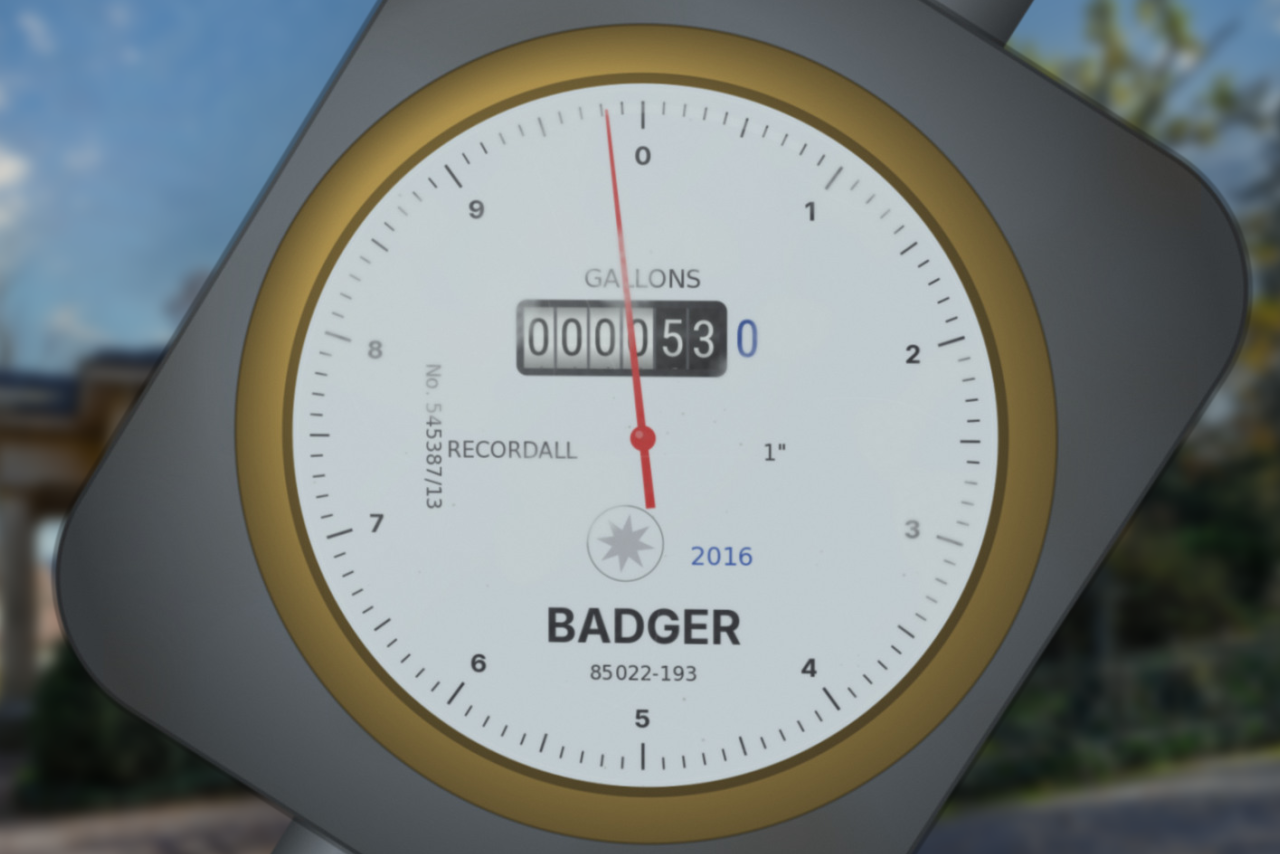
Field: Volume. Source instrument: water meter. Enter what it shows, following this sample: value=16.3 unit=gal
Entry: value=529.8 unit=gal
